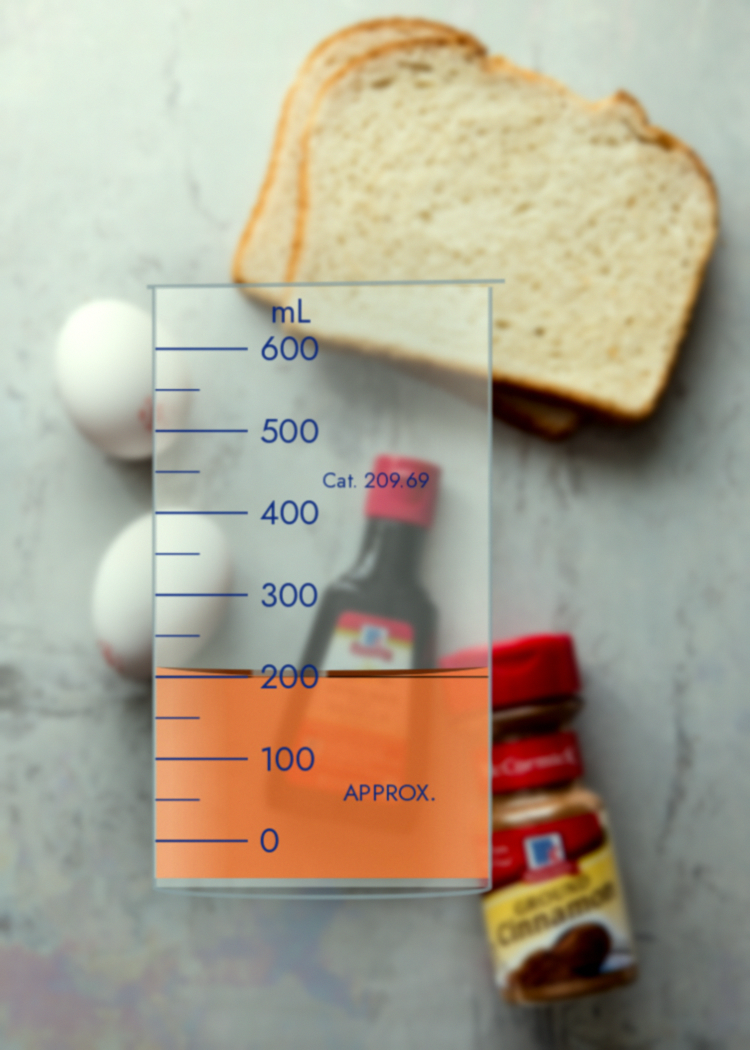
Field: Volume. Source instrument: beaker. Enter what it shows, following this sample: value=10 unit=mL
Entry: value=200 unit=mL
